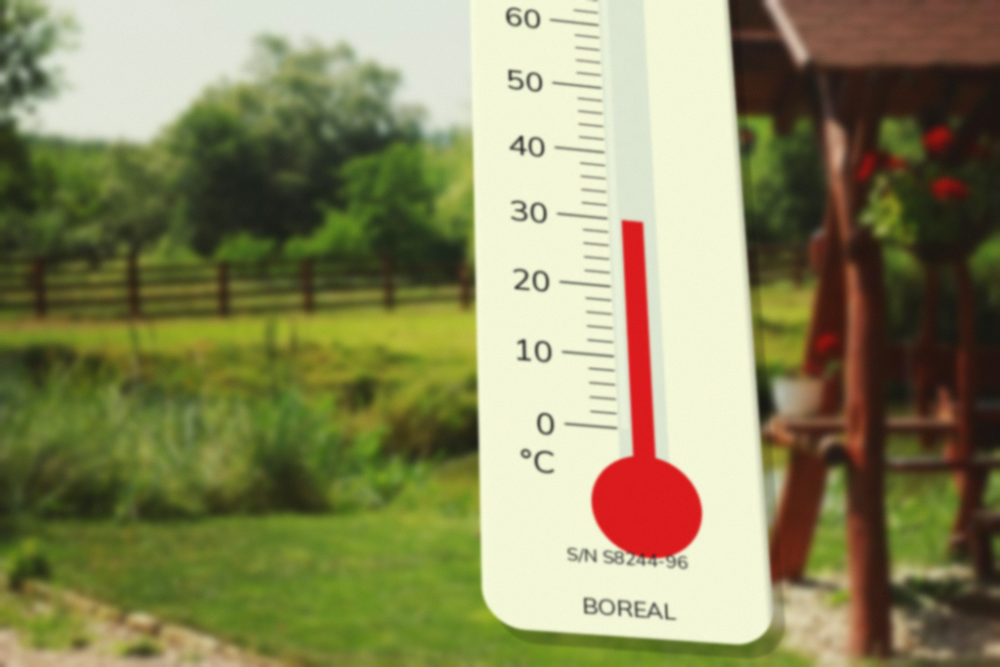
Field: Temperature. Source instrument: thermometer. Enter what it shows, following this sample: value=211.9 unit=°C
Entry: value=30 unit=°C
